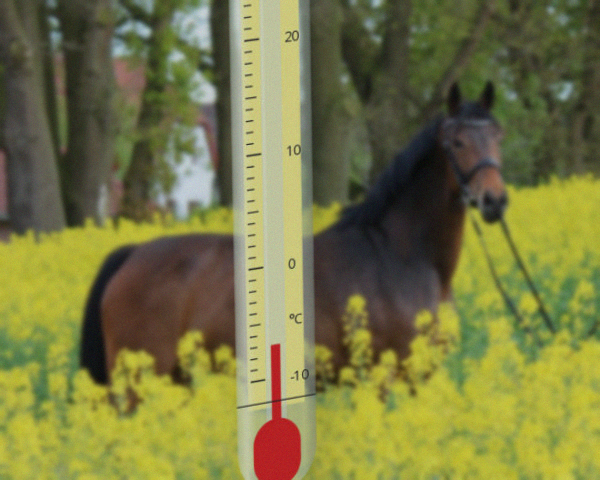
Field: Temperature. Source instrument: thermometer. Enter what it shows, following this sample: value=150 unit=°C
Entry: value=-7 unit=°C
